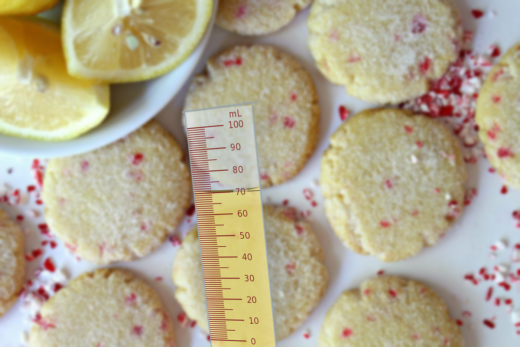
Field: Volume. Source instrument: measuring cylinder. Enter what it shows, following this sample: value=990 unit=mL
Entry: value=70 unit=mL
